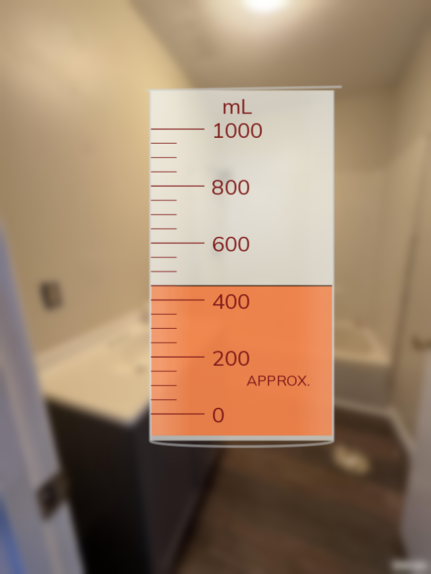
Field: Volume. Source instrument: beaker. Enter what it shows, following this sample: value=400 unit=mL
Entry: value=450 unit=mL
